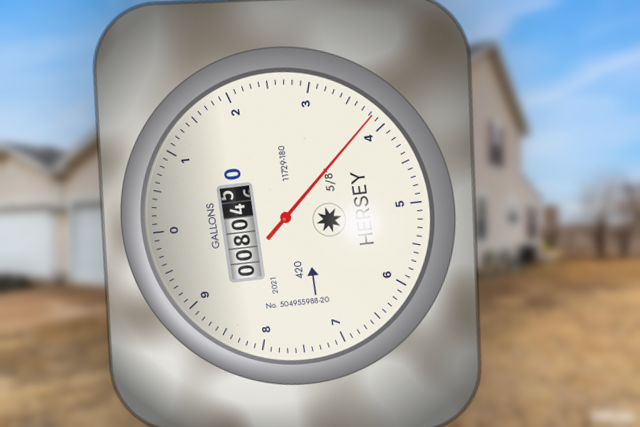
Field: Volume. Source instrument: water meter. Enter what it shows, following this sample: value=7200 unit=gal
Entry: value=80453.8 unit=gal
